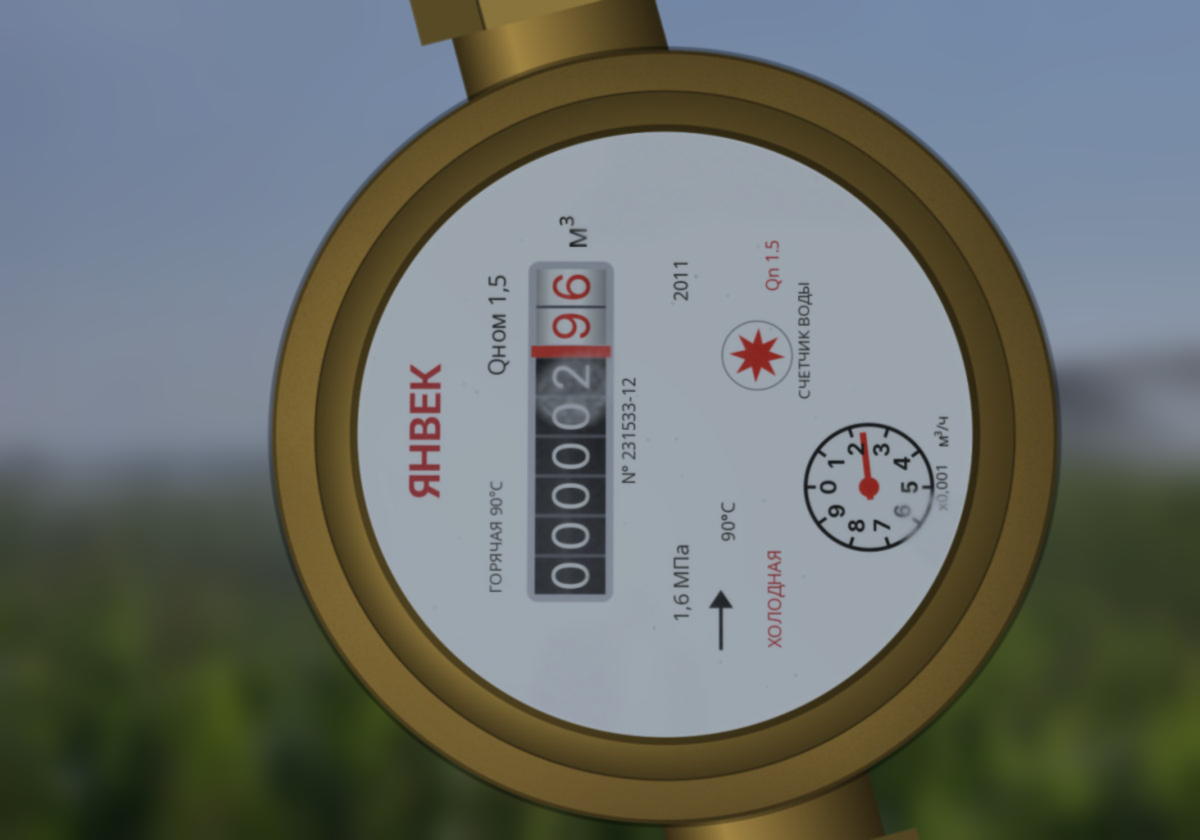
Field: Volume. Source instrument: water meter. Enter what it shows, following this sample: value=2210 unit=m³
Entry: value=2.962 unit=m³
